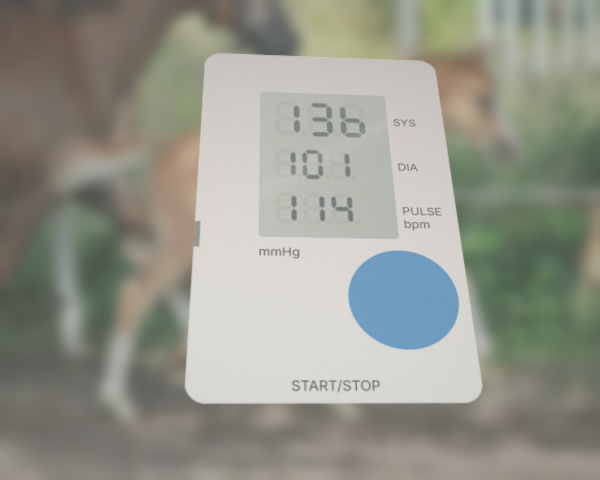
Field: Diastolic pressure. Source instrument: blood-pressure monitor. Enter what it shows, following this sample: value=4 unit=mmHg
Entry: value=101 unit=mmHg
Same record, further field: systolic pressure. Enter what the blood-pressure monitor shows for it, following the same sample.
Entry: value=136 unit=mmHg
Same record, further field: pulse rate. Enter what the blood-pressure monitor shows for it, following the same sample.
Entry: value=114 unit=bpm
